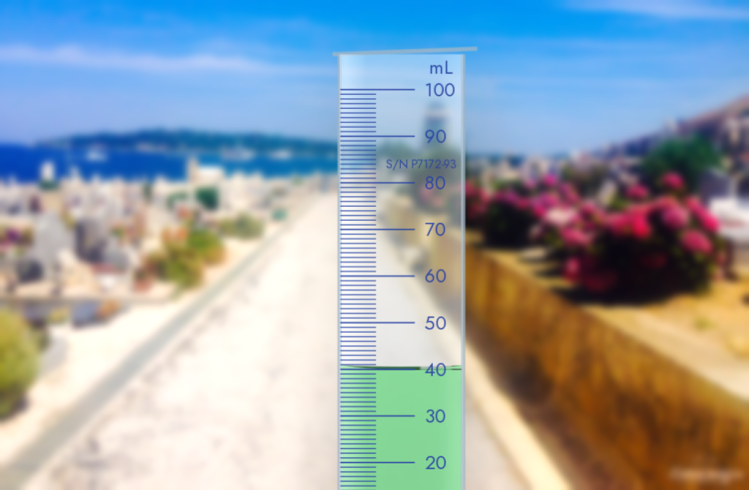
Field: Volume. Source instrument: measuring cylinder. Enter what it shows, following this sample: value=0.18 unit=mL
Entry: value=40 unit=mL
